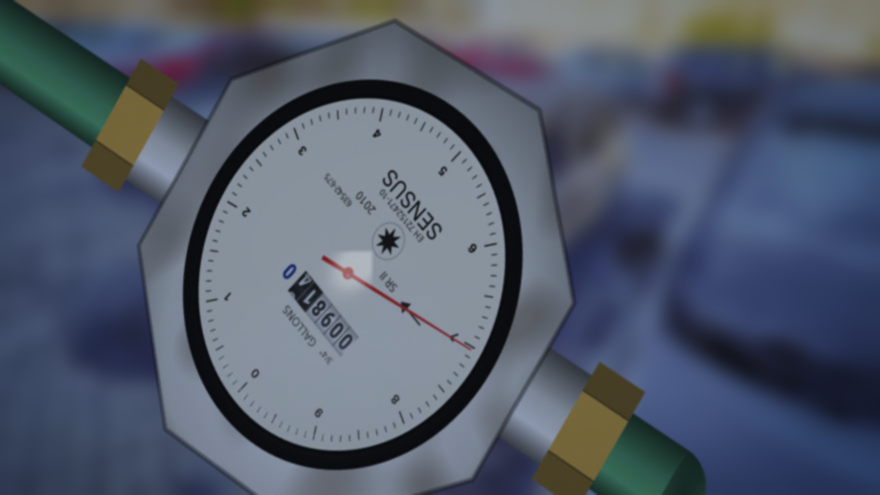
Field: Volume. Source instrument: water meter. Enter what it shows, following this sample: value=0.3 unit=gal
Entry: value=98137.0 unit=gal
